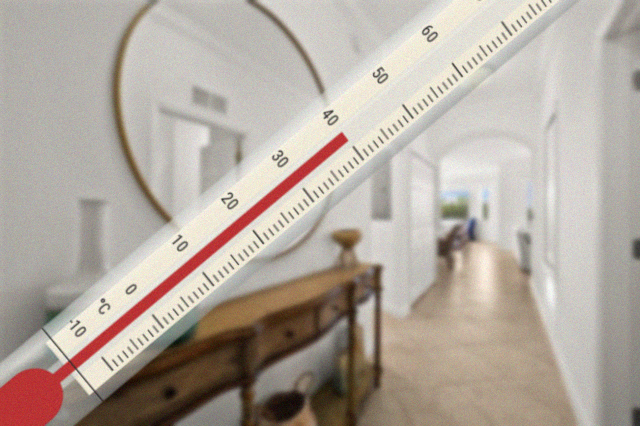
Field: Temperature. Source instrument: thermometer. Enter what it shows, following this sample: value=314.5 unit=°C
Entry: value=40 unit=°C
